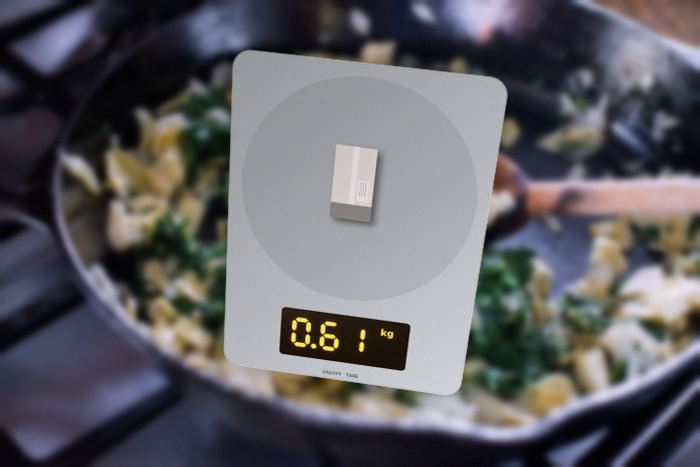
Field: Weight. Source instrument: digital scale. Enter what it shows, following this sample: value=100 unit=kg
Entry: value=0.61 unit=kg
